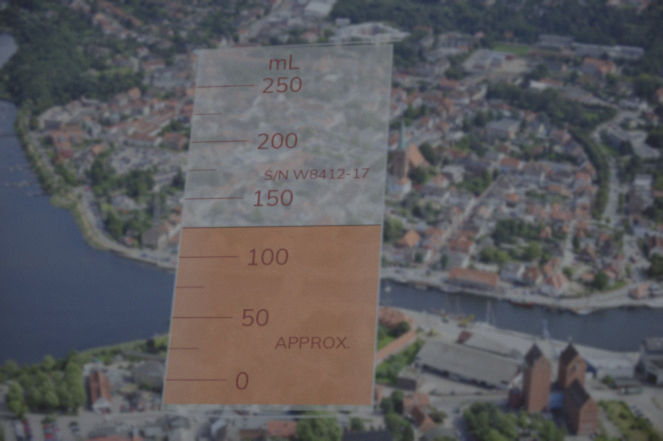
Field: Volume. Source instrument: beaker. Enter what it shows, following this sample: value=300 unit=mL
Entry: value=125 unit=mL
